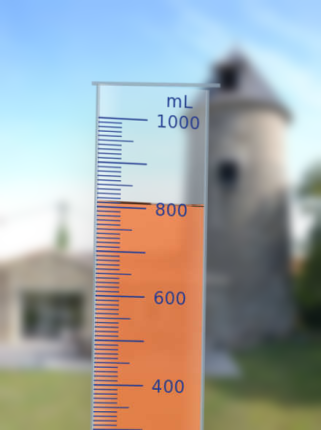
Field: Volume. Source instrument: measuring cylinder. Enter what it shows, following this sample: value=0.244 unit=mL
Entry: value=810 unit=mL
